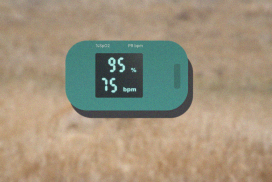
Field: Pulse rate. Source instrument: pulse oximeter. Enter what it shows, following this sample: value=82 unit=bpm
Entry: value=75 unit=bpm
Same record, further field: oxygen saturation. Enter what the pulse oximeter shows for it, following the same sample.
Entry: value=95 unit=%
